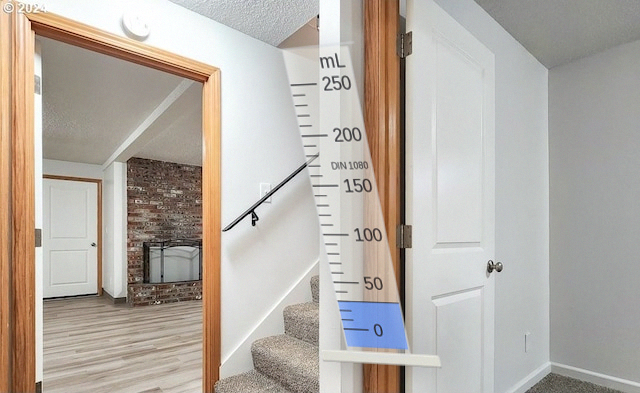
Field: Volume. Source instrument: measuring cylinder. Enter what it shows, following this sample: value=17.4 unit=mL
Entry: value=30 unit=mL
